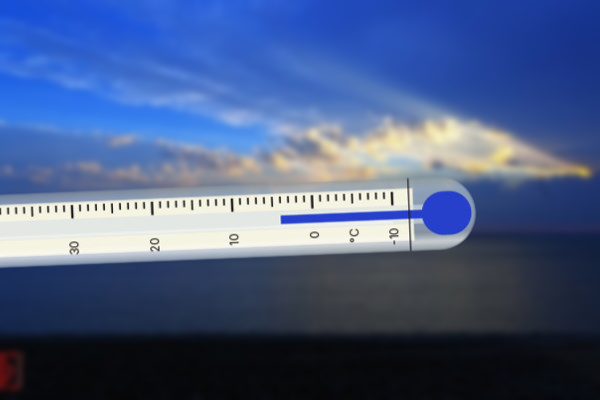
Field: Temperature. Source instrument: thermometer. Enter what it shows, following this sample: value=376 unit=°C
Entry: value=4 unit=°C
